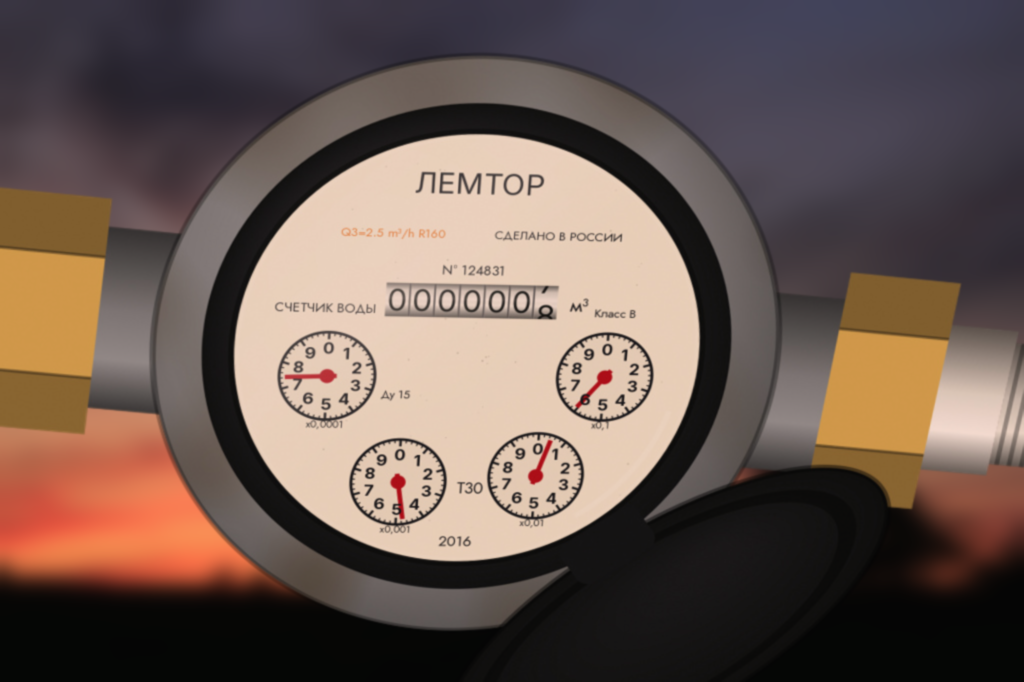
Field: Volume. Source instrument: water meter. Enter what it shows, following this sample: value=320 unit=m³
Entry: value=7.6047 unit=m³
